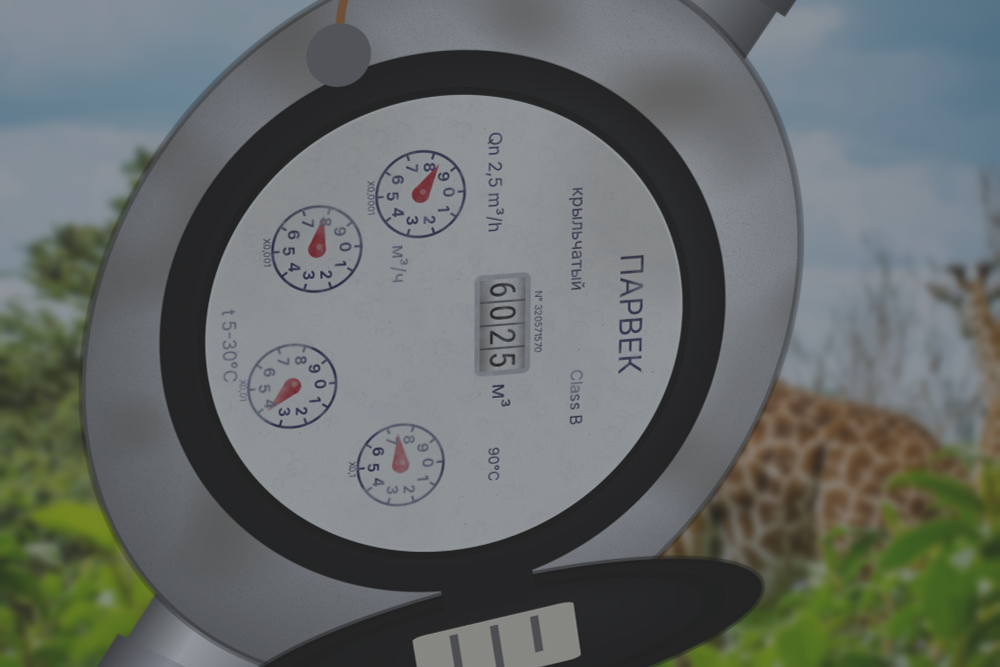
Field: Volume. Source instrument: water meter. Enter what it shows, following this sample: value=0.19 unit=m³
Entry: value=6025.7378 unit=m³
